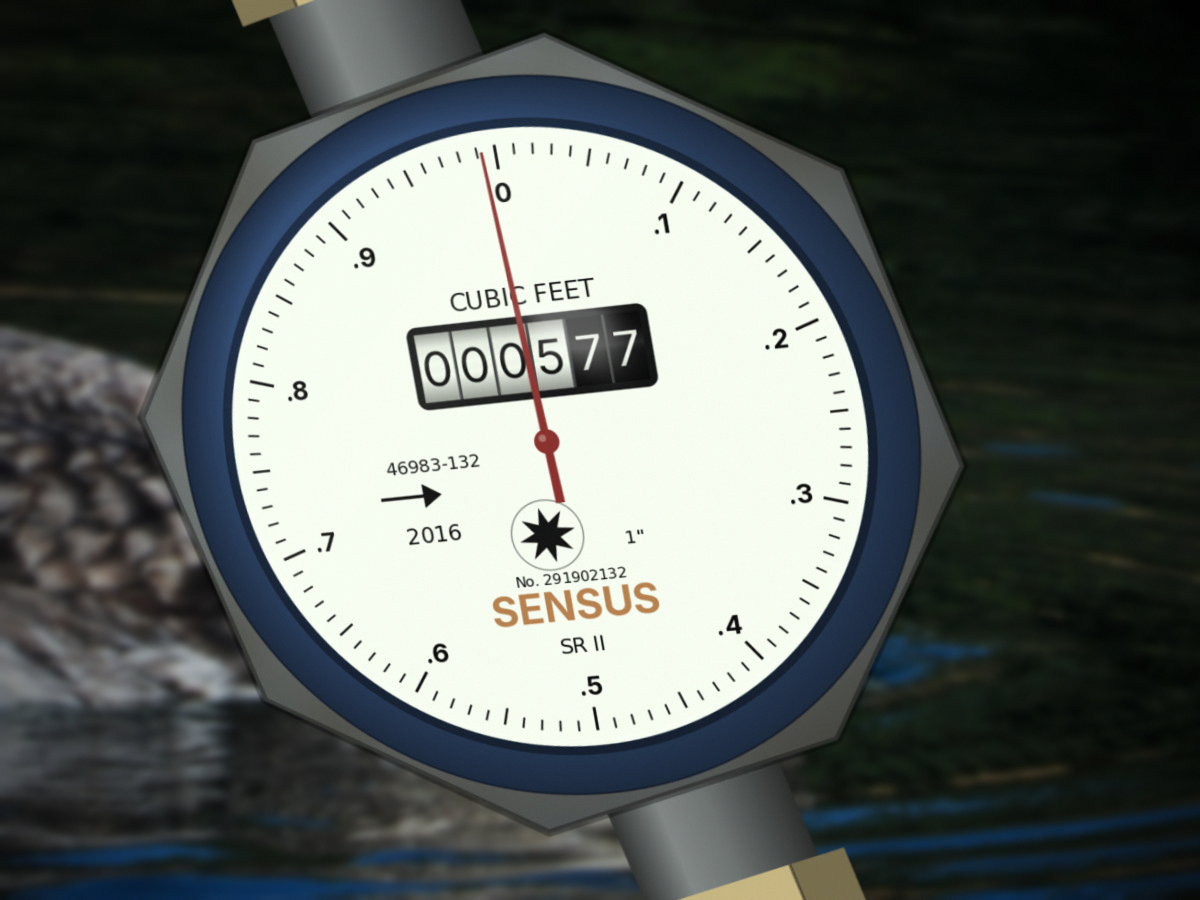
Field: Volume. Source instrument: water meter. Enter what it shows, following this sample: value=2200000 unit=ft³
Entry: value=576.99 unit=ft³
